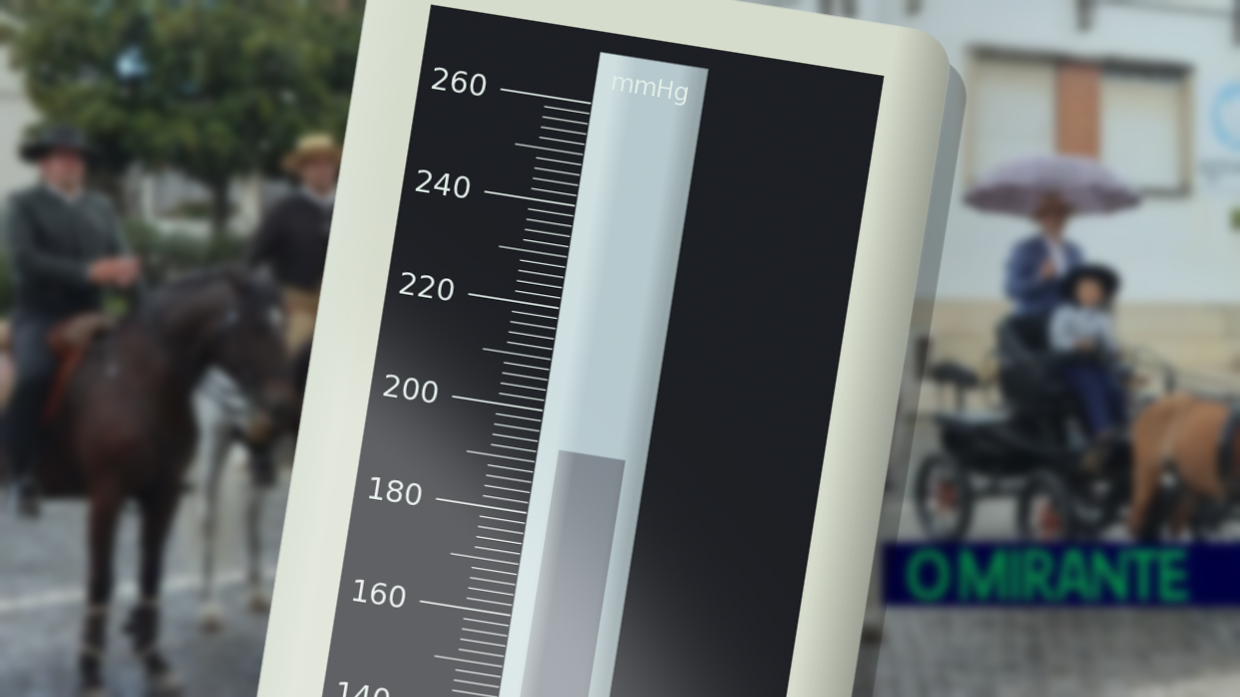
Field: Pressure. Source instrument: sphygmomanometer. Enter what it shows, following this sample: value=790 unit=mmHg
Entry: value=193 unit=mmHg
